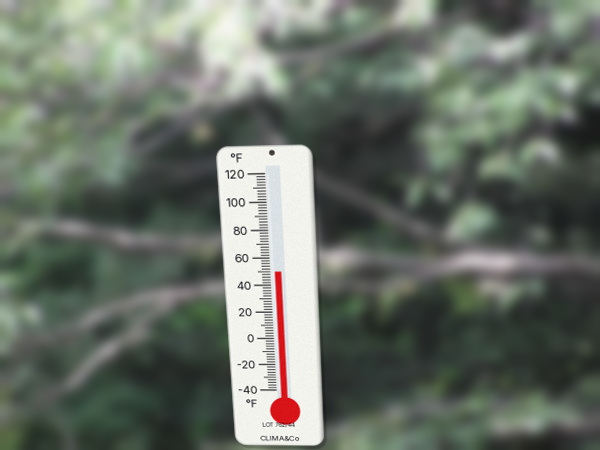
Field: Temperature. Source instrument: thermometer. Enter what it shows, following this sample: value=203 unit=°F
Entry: value=50 unit=°F
